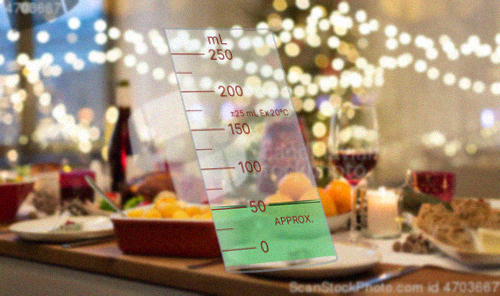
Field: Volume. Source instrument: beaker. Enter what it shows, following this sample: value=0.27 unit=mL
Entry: value=50 unit=mL
